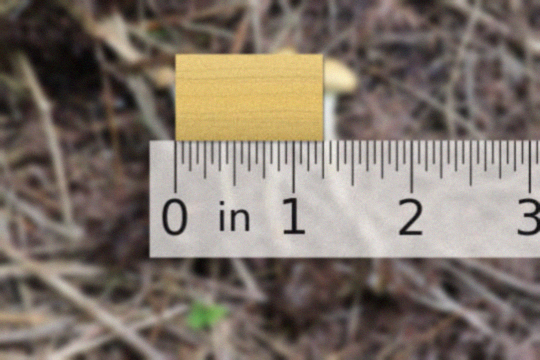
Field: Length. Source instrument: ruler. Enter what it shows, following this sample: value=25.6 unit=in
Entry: value=1.25 unit=in
